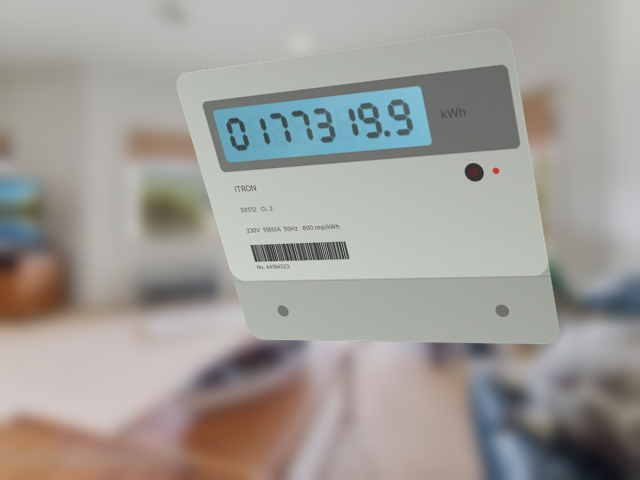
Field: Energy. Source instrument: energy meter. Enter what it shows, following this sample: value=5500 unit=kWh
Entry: value=177319.9 unit=kWh
